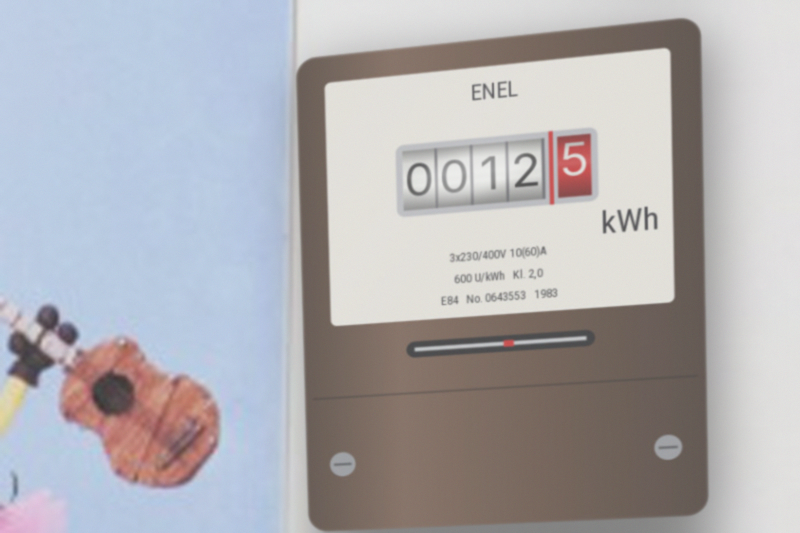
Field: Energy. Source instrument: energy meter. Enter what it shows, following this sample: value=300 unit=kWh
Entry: value=12.5 unit=kWh
